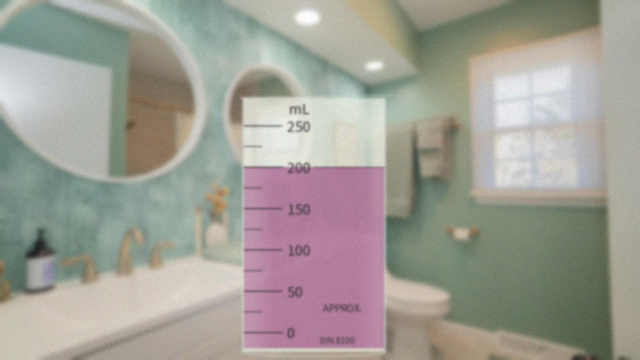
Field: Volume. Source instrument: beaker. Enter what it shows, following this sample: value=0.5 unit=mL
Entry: value=200 unit=mL
